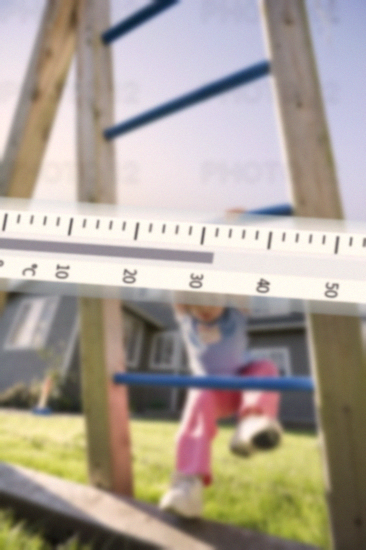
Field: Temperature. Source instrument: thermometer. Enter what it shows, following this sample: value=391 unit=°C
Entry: value=32 unit=°C
